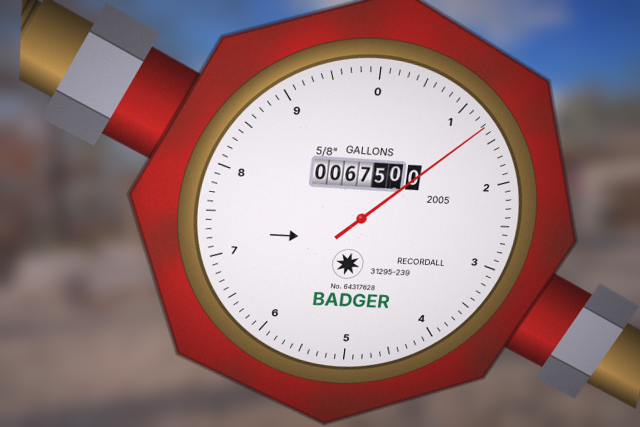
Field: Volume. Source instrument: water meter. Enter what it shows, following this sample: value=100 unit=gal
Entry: value=67501.3 unit=gal
